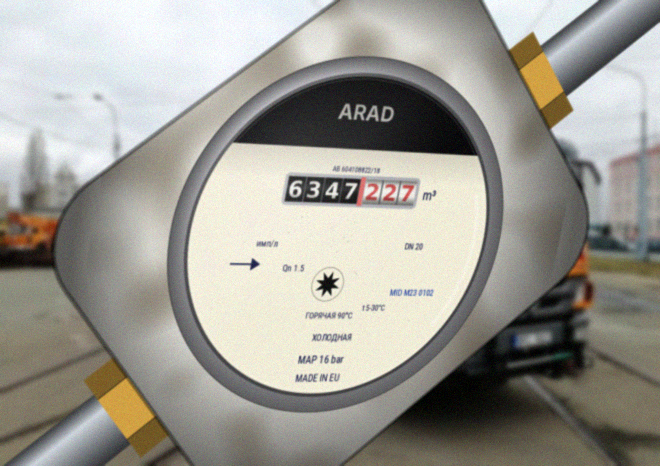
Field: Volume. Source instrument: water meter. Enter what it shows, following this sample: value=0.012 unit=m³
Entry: value=6347.227 unit=m³
